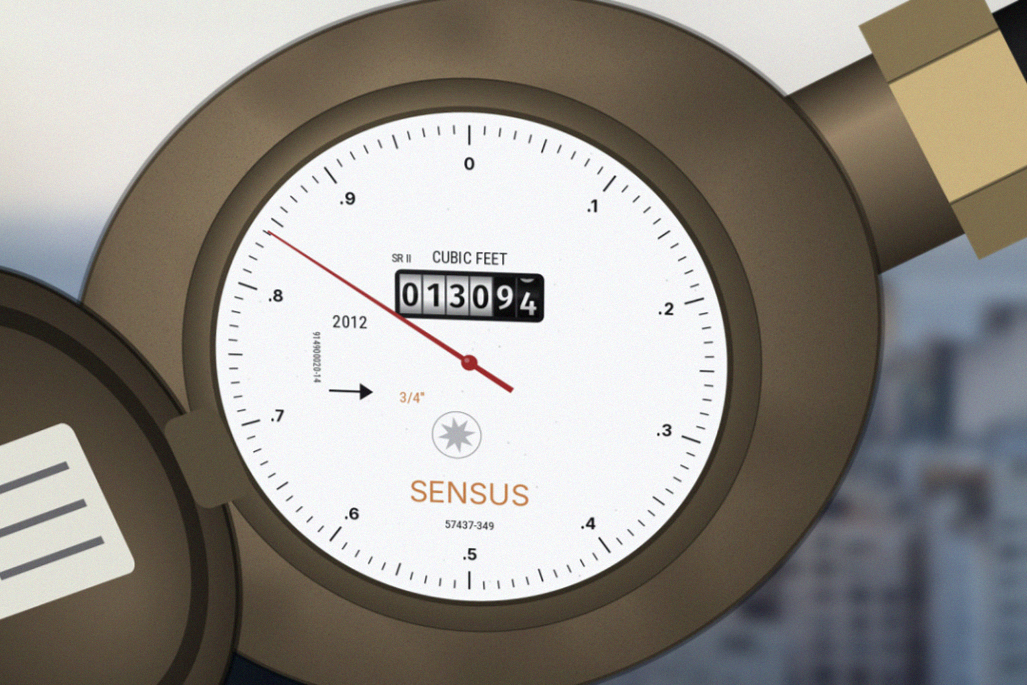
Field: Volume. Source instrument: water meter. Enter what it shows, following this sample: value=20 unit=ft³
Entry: value=13093.84 unit=ft³
